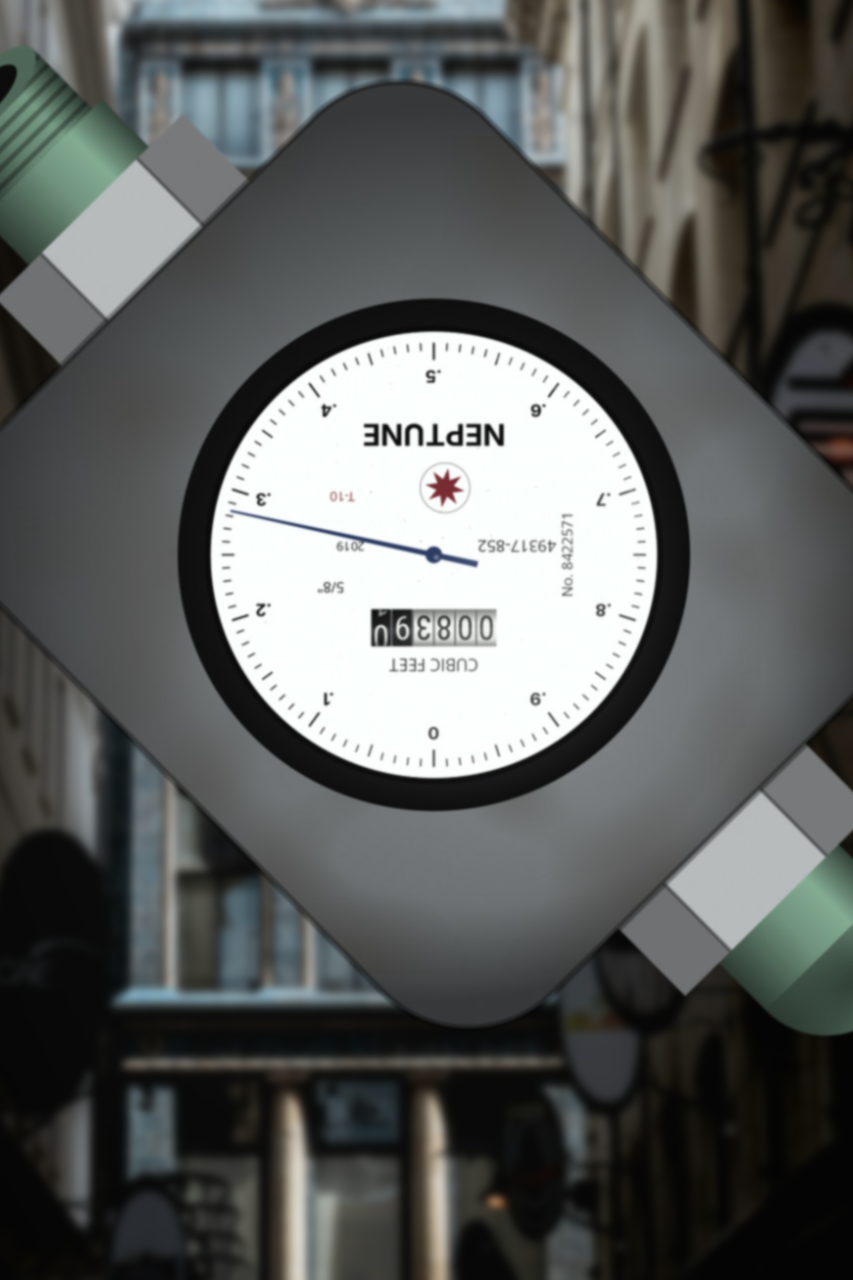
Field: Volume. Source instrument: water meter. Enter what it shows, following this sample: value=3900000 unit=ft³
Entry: value=8390.28 unit=ft³
